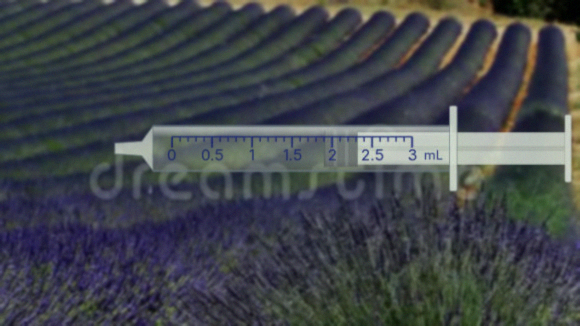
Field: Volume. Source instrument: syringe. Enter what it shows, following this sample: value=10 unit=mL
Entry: value=1.9 unit=mL
